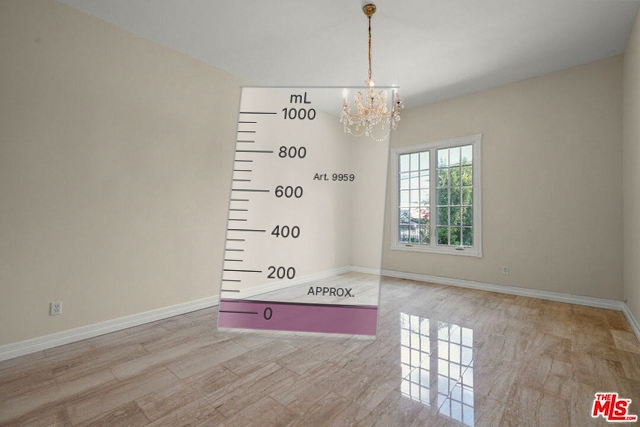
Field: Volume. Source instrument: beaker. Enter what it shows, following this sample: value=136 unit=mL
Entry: value=50 unit=mL
